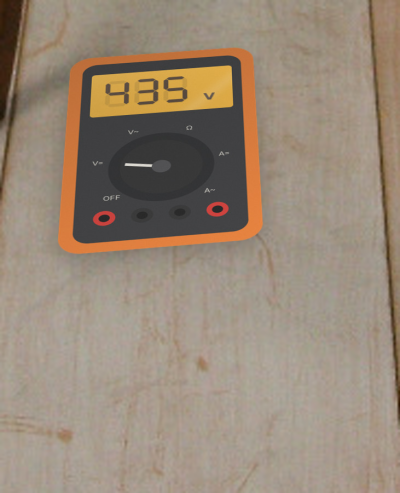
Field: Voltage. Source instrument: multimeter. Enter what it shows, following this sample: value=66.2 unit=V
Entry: value=435 unit=V
